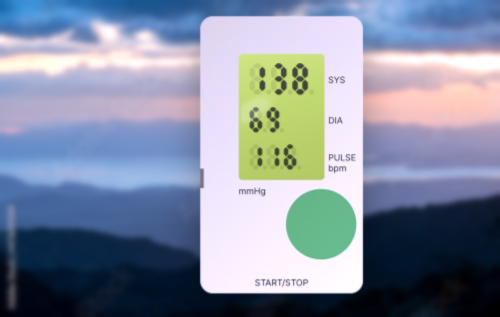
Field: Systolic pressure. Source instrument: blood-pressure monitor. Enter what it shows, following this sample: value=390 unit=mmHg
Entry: value=138 unit=mmHg
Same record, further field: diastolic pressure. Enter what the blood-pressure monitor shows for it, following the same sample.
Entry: value=69 unit=mmHg
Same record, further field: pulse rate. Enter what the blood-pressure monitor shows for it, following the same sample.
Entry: value=116 unit=bpm
